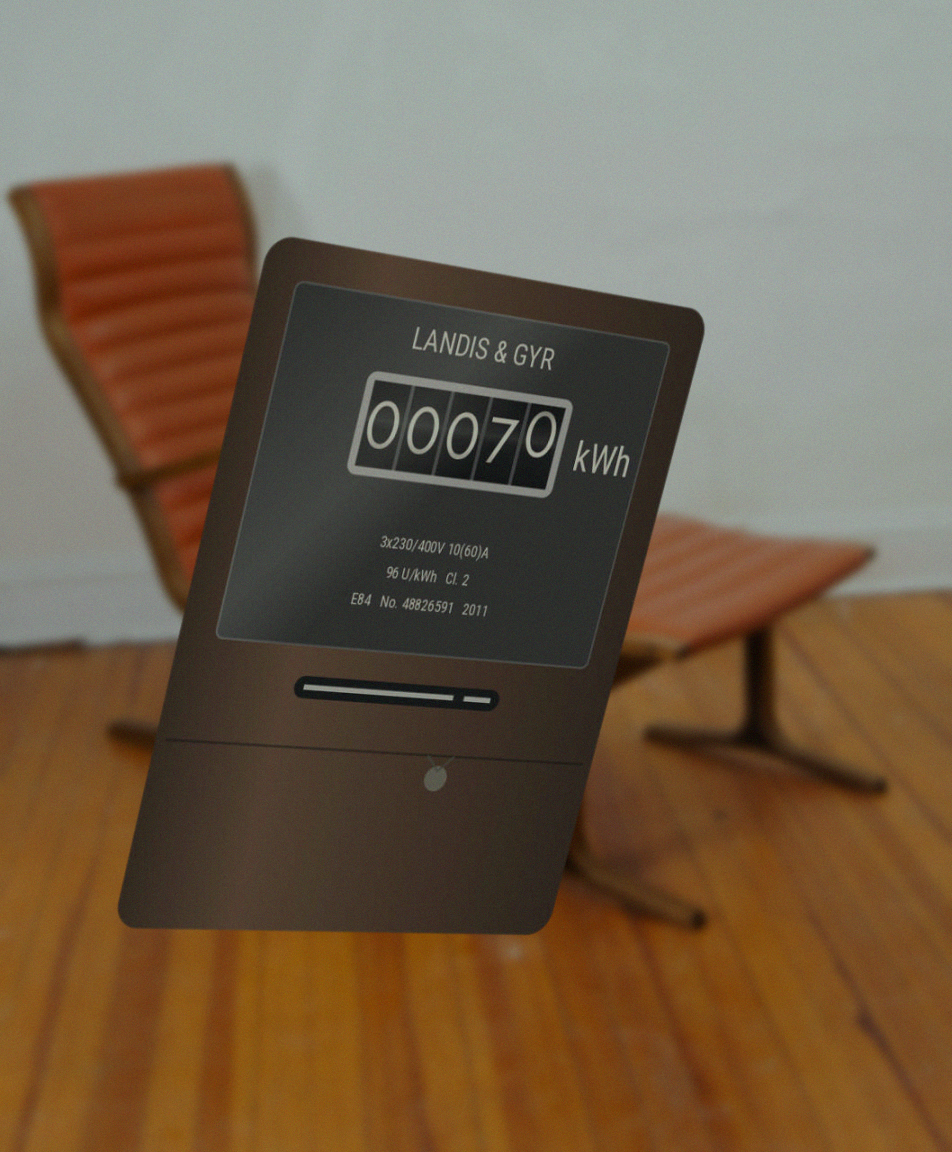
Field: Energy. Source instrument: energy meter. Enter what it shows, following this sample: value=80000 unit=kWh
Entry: value=70 unit=kWh
